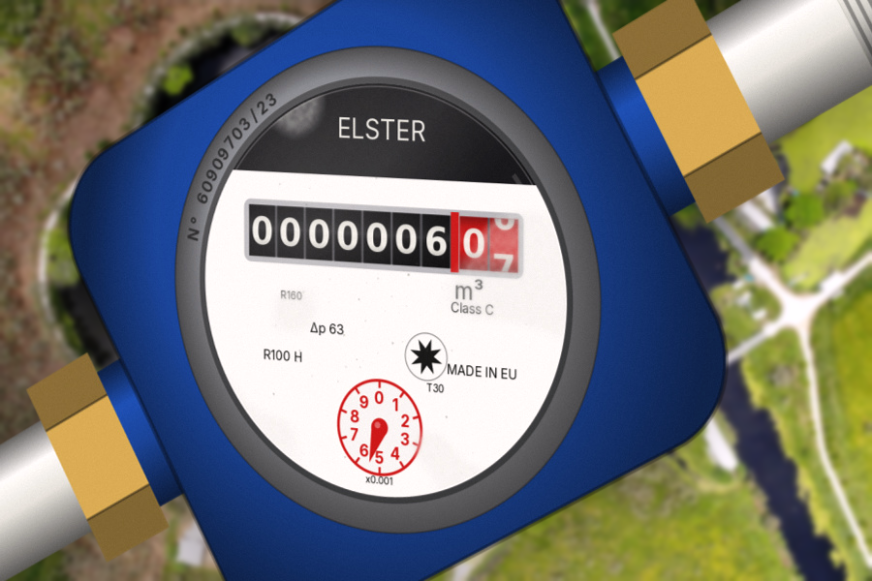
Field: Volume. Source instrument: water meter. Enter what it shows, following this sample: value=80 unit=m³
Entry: value=6.065 unit=m³
